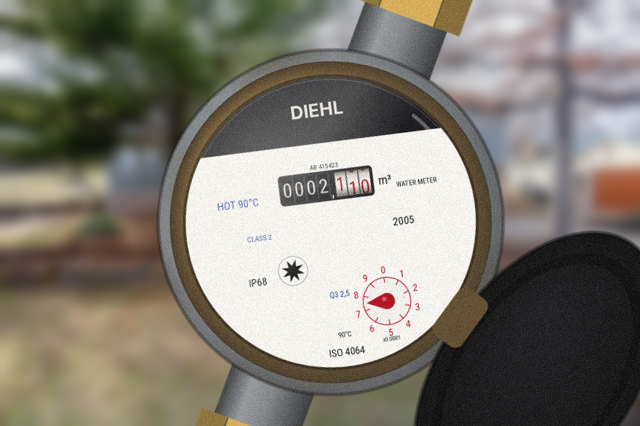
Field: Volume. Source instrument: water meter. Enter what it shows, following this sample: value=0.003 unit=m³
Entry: value=2.1097 unit=m³
